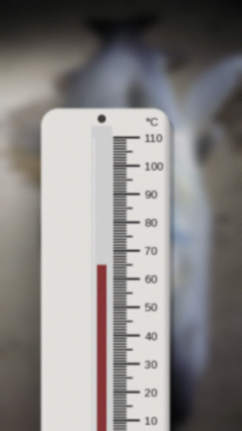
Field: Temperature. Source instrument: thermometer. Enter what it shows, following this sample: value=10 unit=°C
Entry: value=65 unit=°C
